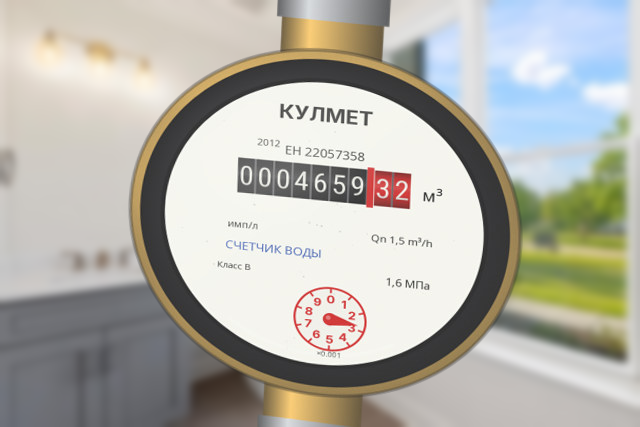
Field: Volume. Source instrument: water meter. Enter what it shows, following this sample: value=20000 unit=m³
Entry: value=4659.322 unit=m³
